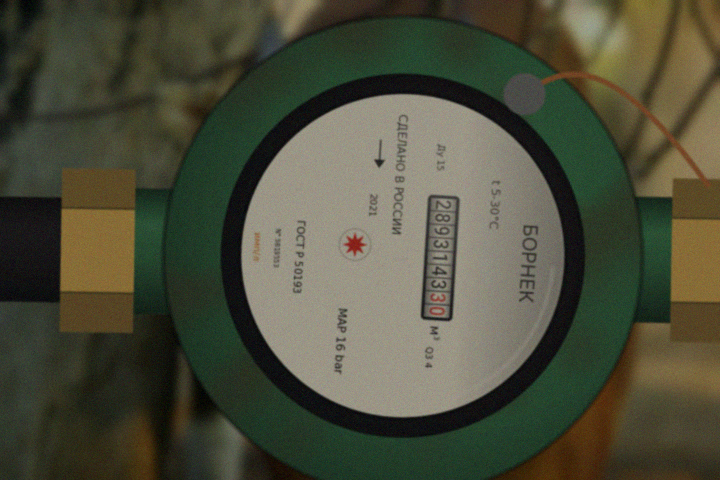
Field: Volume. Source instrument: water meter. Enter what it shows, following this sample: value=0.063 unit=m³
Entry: value=2893143.30 unit=m³
